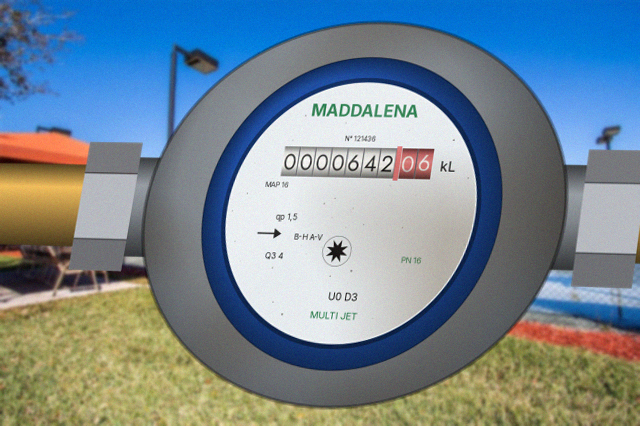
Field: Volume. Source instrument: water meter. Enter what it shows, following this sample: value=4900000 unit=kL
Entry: value=642.06 unit=kL
